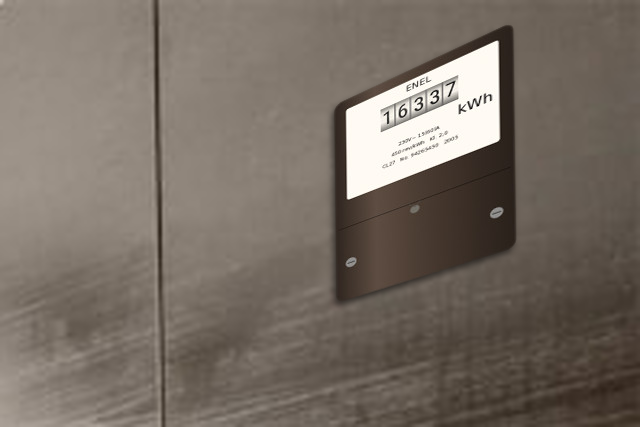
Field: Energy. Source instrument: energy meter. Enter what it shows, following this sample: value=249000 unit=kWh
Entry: value=16337 unit=kWh
